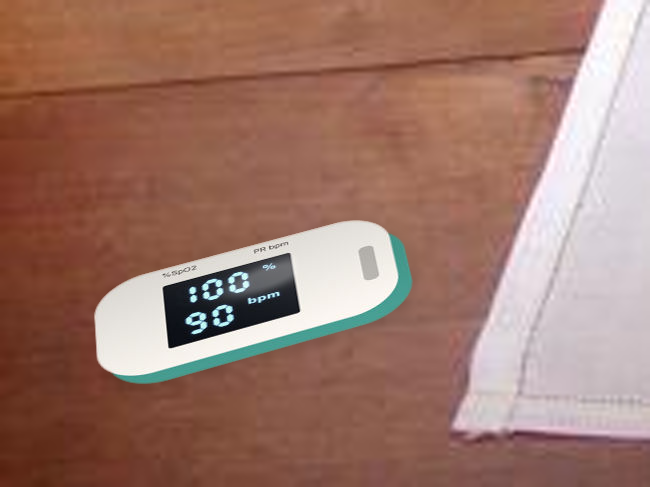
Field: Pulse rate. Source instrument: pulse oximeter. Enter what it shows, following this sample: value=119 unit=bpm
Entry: value=90 unit=bpm
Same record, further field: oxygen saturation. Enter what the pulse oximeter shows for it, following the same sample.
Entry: value=100 unit=%
